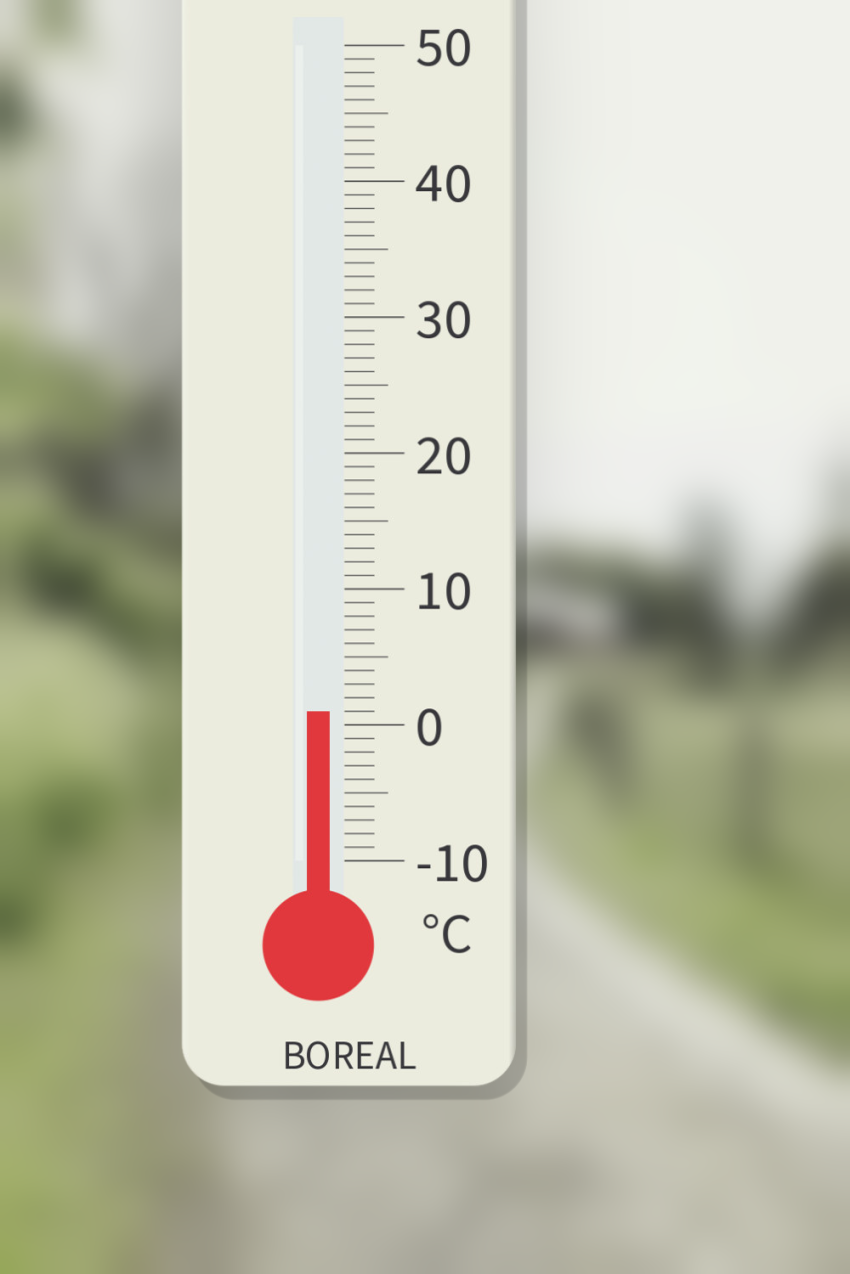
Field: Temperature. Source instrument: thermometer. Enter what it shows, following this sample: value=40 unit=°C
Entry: value=1 unit=°C
